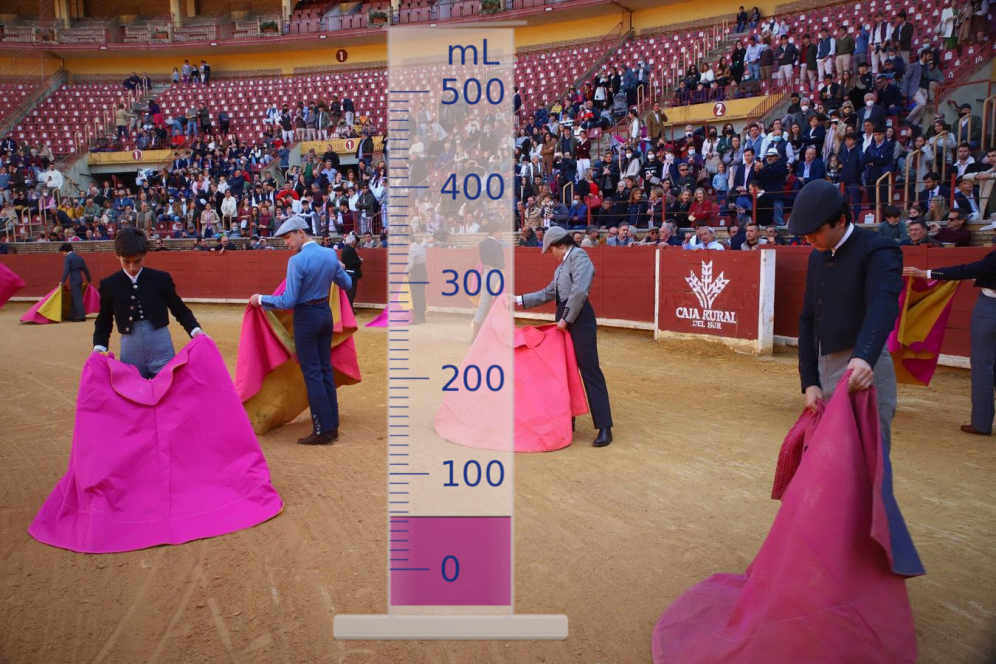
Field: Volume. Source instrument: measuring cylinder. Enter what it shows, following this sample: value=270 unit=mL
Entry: value=55 unit=mL
